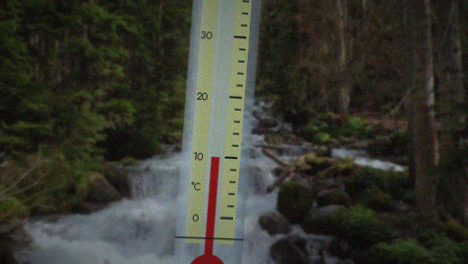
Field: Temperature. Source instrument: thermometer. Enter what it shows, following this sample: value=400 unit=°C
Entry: value=10 unit=°C
